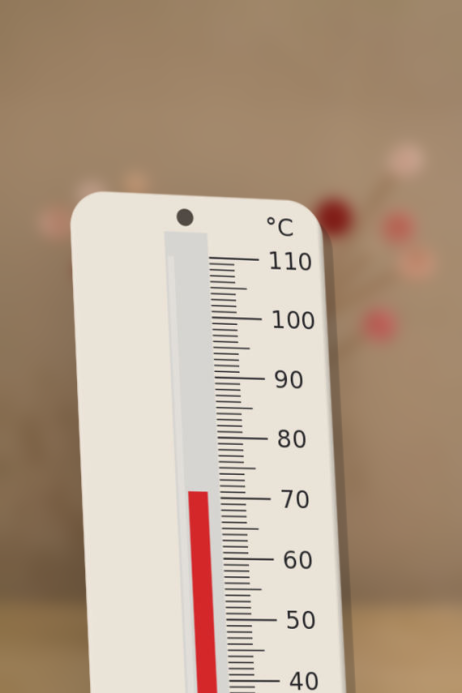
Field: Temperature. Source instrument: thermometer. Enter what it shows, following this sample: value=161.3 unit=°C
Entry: value=71 unit=°C
